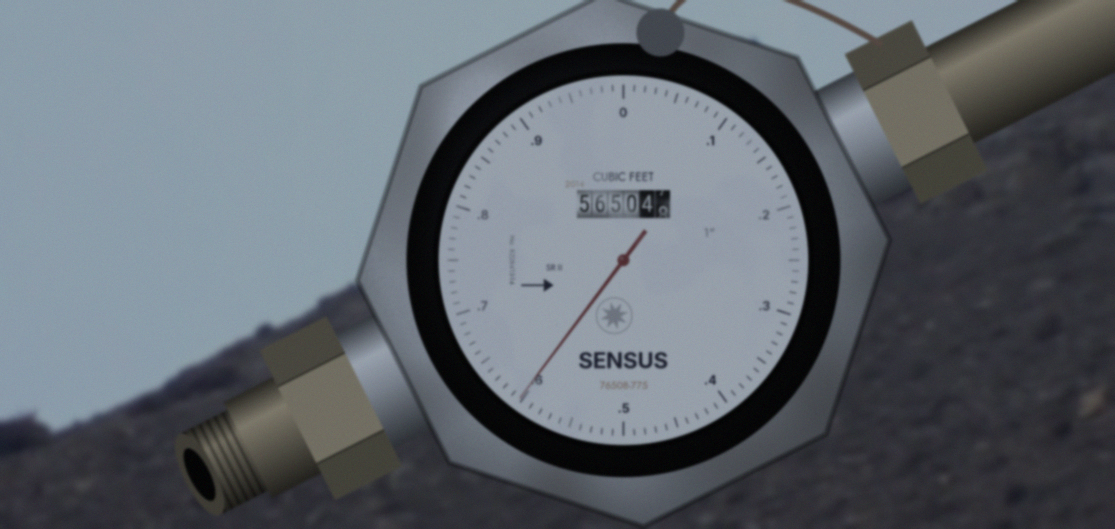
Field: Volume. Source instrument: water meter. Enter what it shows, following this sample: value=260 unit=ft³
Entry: value=565047.60 unit=ft³
